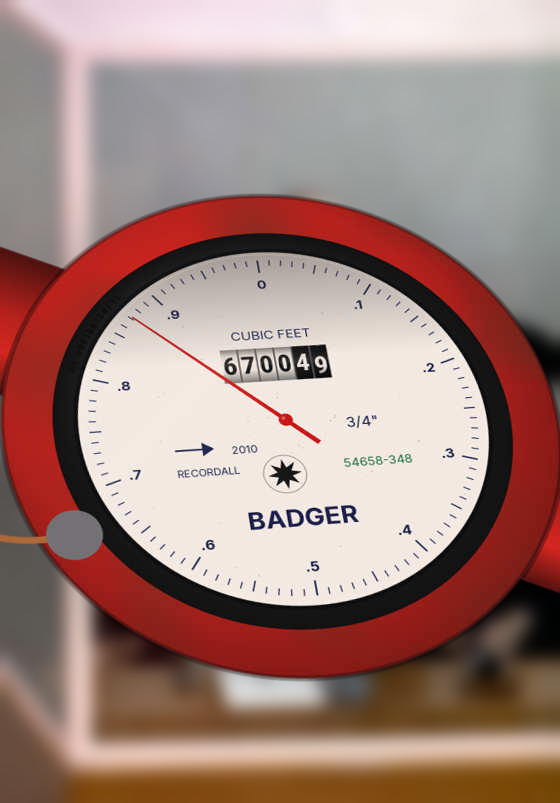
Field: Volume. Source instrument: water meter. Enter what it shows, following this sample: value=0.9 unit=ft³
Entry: value=670048.87 unit=ft³
